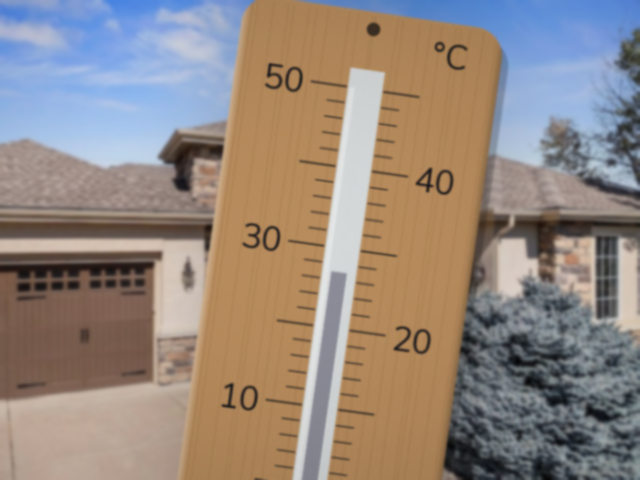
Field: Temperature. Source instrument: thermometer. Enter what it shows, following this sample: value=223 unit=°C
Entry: value=27 unit=°C
